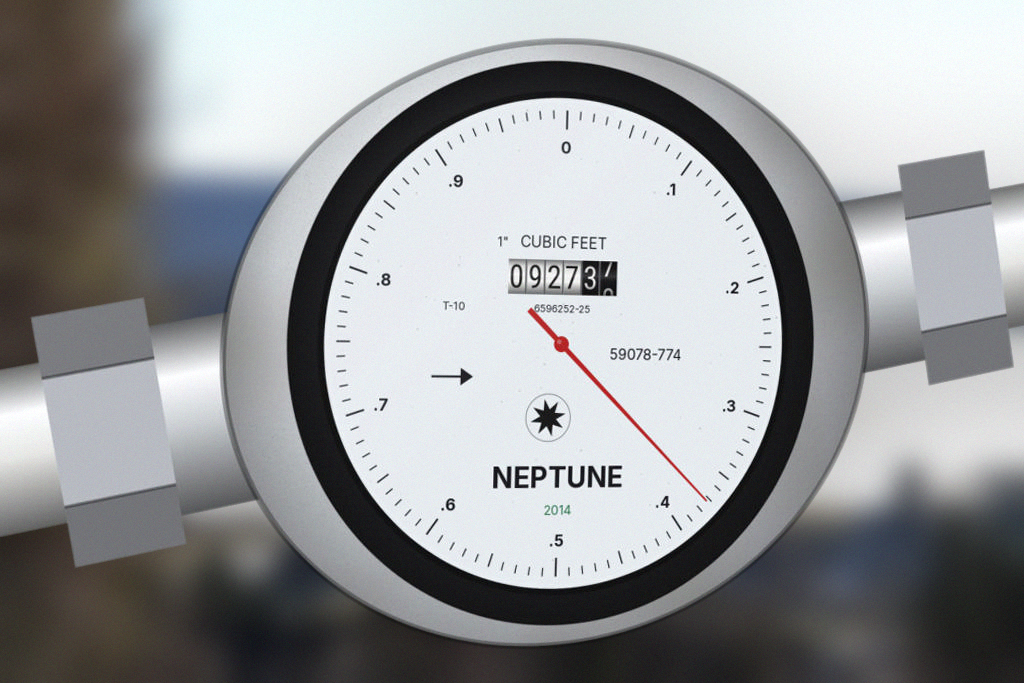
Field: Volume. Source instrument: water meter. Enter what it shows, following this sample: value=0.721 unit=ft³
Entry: value=92737.37 unit=ft³
